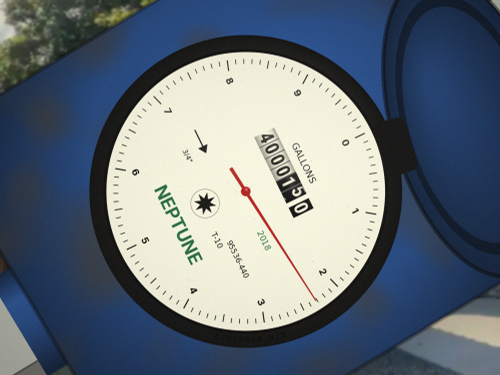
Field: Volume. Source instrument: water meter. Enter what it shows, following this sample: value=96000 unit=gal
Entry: value=4000152.3 unit=gal
